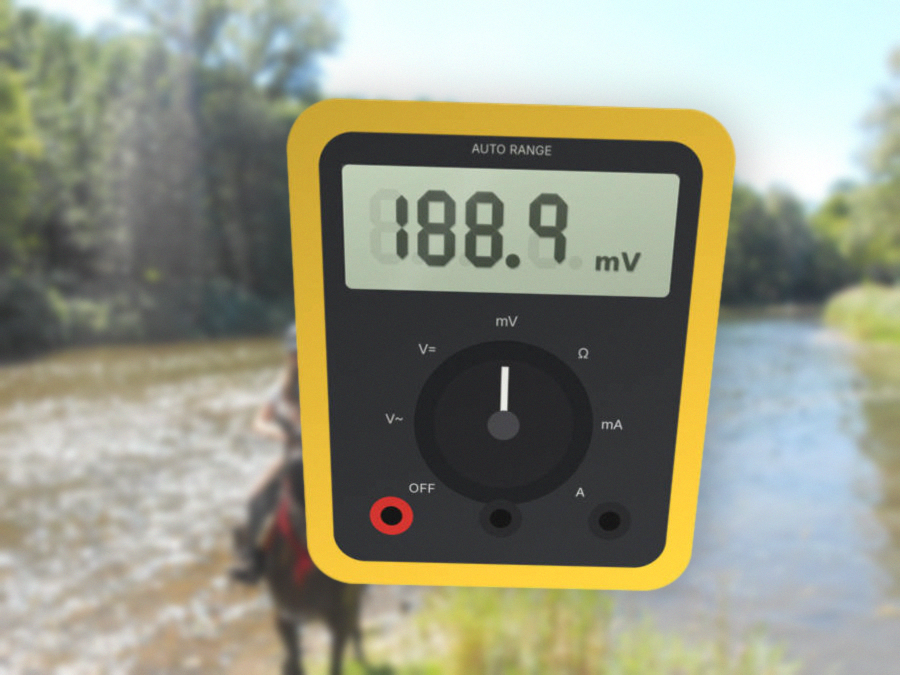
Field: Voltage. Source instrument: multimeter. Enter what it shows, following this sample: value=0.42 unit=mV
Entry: value=188.9 unit=mV
